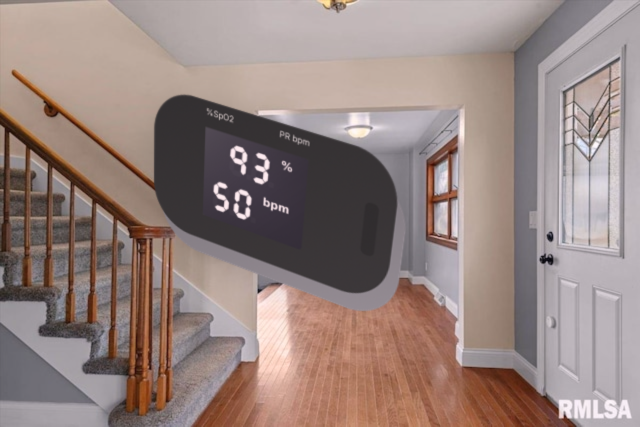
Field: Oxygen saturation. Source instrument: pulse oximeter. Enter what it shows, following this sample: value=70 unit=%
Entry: value=93 unit=%
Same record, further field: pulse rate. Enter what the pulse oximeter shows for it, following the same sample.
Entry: value=50 unit=bpm
